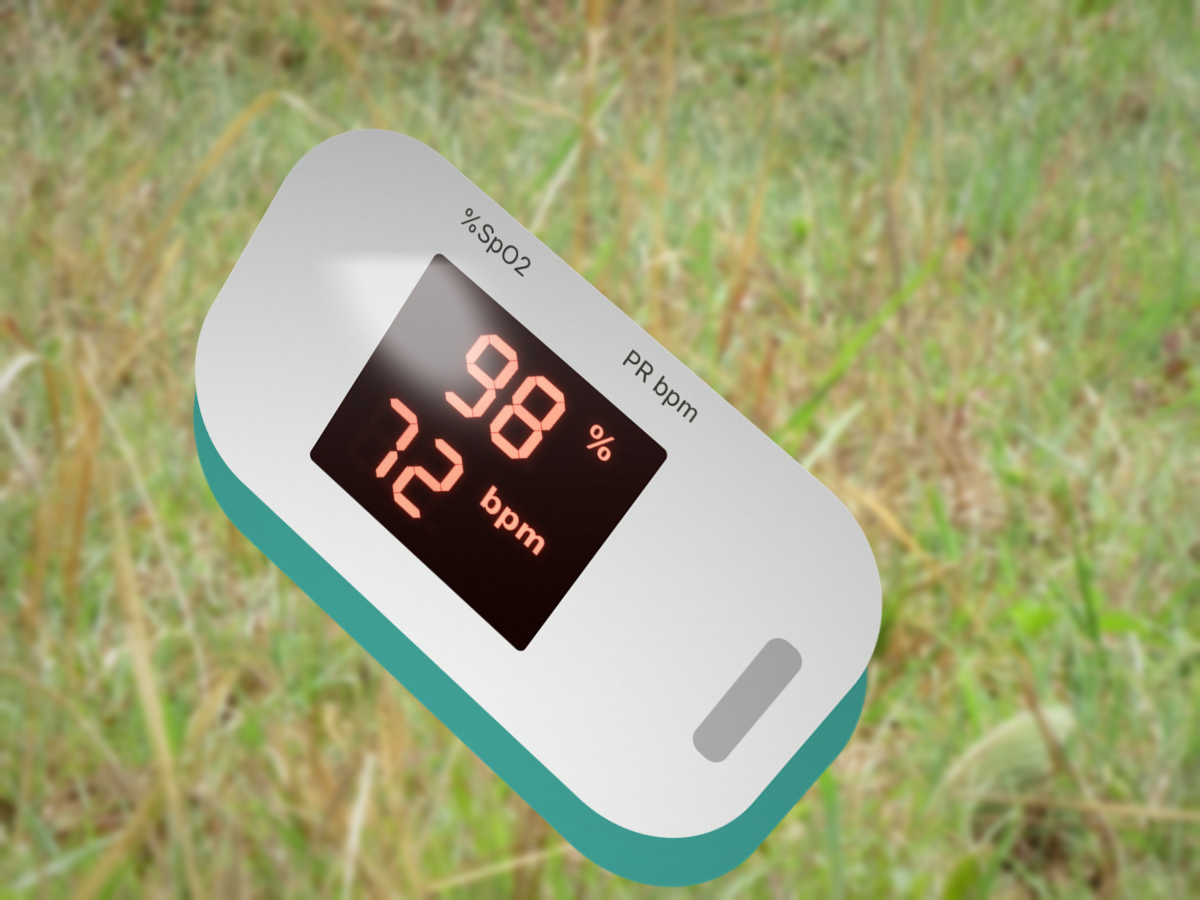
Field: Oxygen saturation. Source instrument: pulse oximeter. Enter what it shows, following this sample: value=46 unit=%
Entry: value=98 unit=%
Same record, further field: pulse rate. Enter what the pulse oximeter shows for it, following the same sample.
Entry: value=72 unit=bpm
